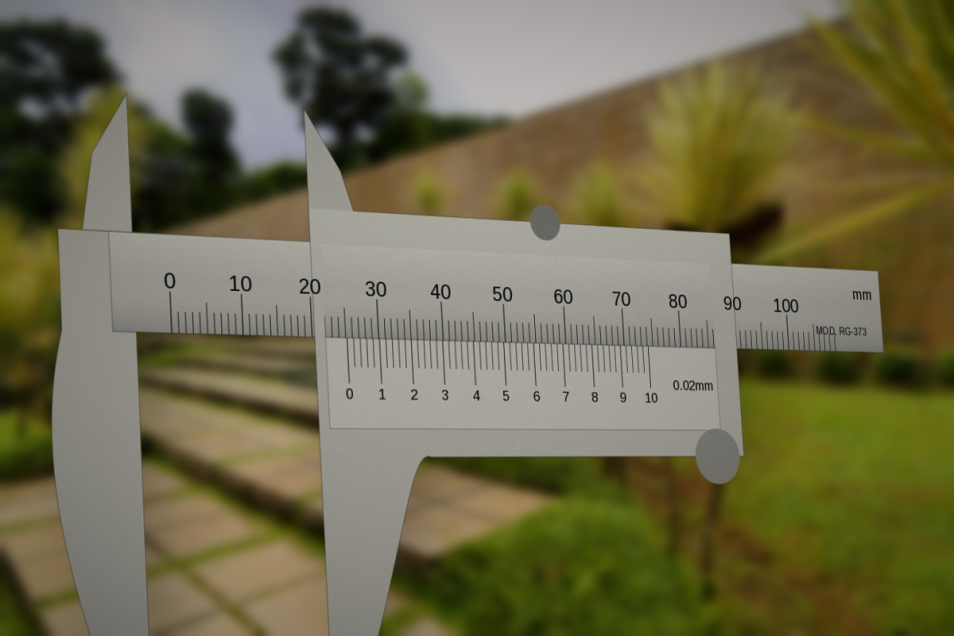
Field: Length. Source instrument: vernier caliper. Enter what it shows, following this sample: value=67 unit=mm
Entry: value=25.2 unit=mm
